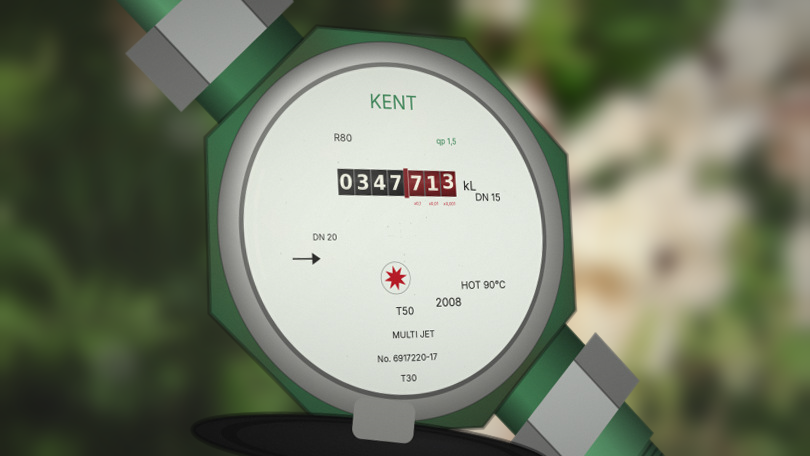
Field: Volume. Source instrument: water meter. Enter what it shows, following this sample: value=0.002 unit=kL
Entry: value=347.713 unit=kL
